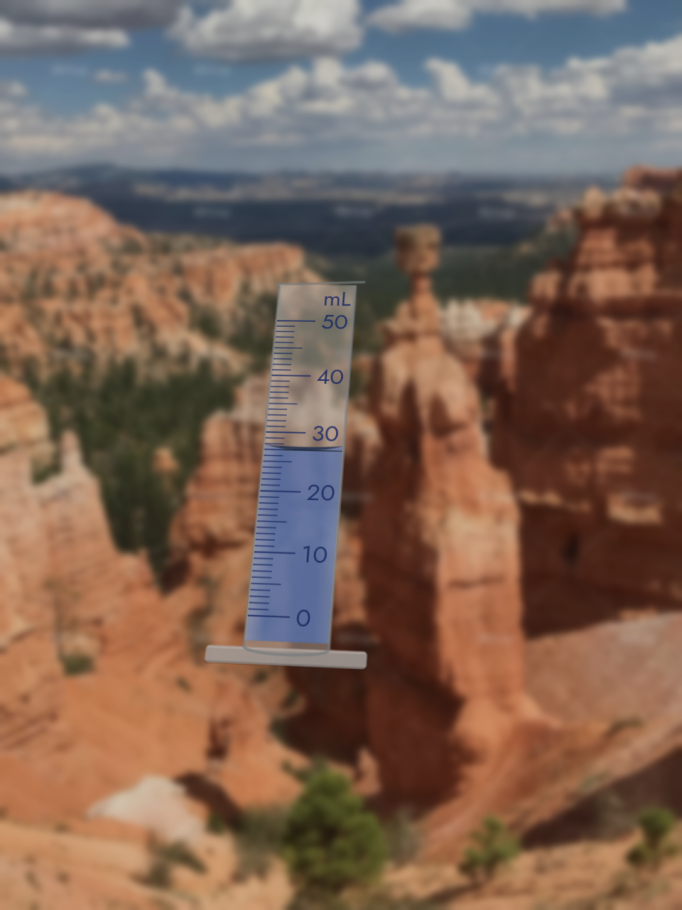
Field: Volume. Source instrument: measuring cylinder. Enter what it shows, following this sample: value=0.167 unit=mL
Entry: value=27 unit=mL
